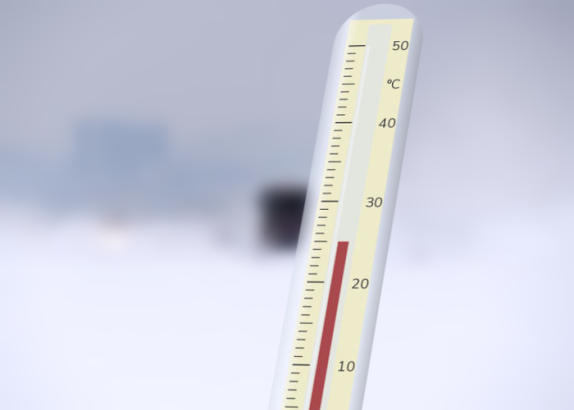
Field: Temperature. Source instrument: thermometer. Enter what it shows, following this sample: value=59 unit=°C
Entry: value=25 unit=°C
